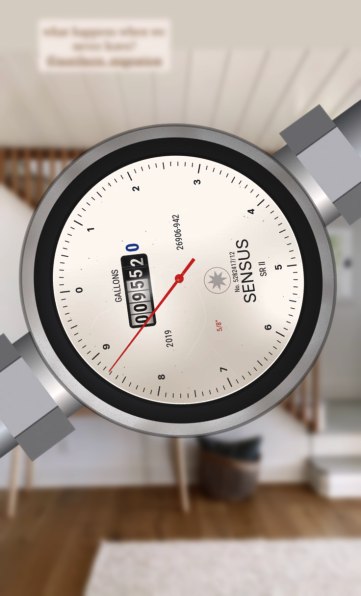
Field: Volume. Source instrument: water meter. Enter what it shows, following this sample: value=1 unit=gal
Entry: value=95518.7 unit=gal
